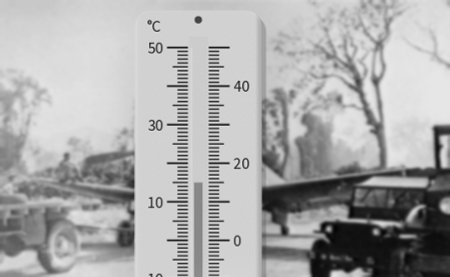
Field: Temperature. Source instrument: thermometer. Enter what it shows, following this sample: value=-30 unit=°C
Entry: value=15 unit=°C
